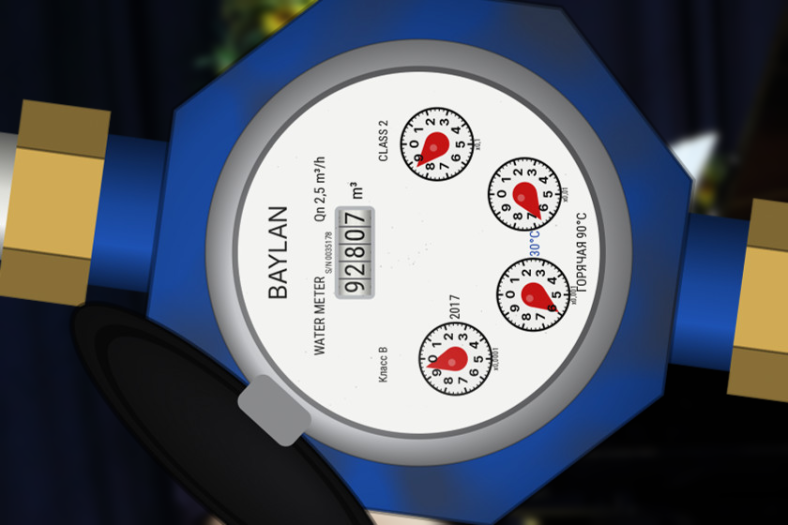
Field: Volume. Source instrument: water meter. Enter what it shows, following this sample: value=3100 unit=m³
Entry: value=92807.8659 unit=m³
